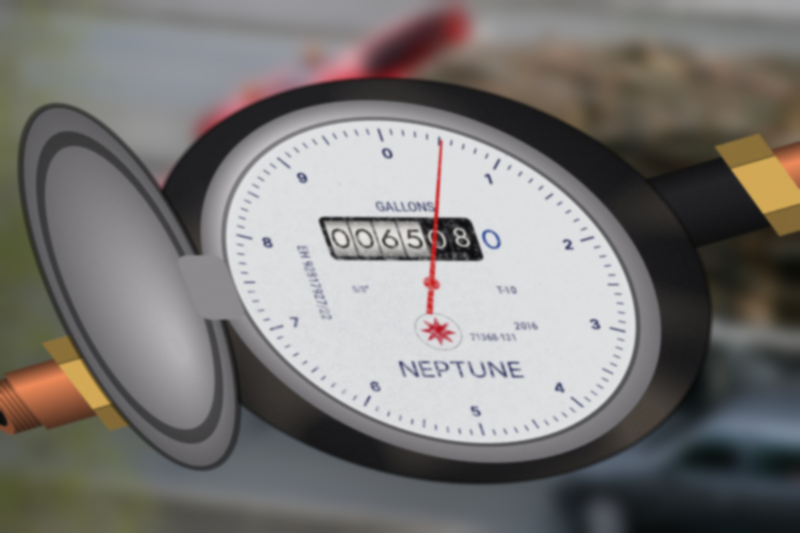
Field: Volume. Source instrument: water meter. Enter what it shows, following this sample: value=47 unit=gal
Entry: value=65080.5 unit=gal
